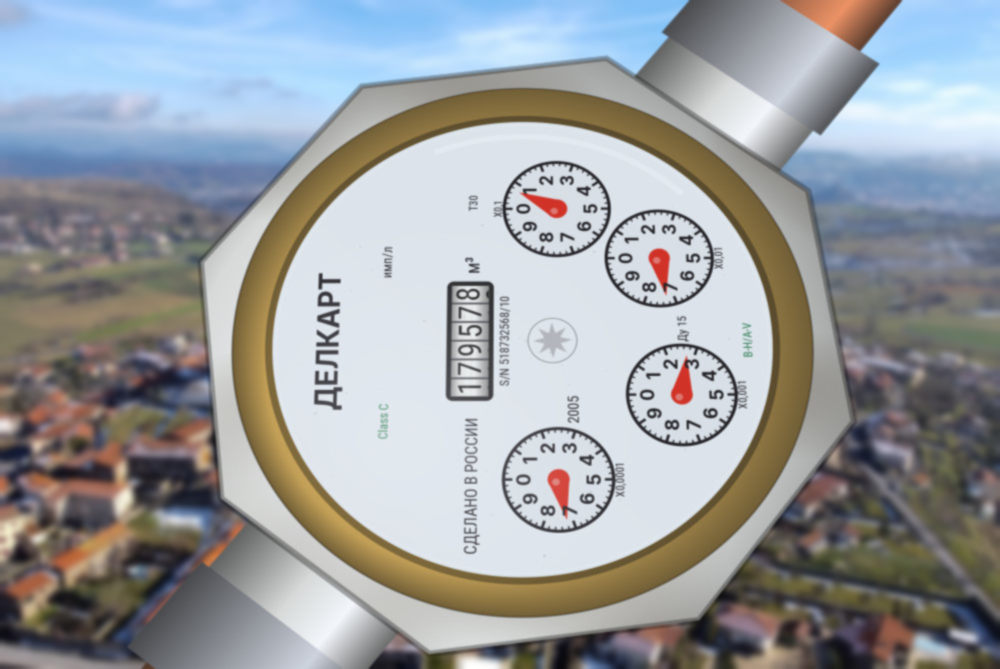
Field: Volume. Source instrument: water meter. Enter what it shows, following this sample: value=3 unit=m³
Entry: value=179578.0727 unit=m³
